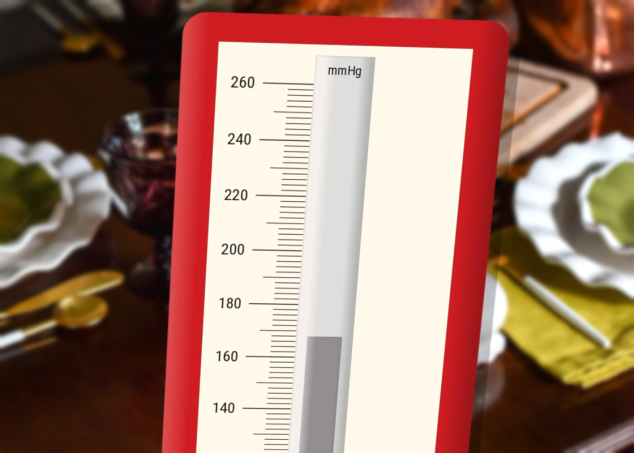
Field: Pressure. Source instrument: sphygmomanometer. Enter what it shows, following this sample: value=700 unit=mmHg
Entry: value=168 unit=mmHg
